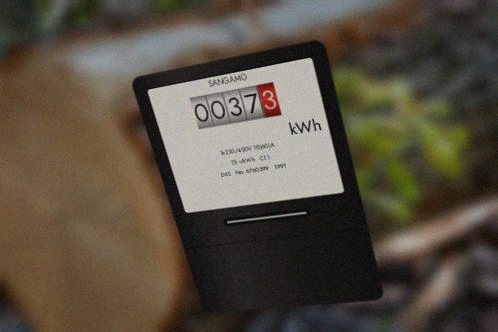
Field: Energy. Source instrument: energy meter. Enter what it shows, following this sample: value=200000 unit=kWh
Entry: value=37.3 unit=kWh
